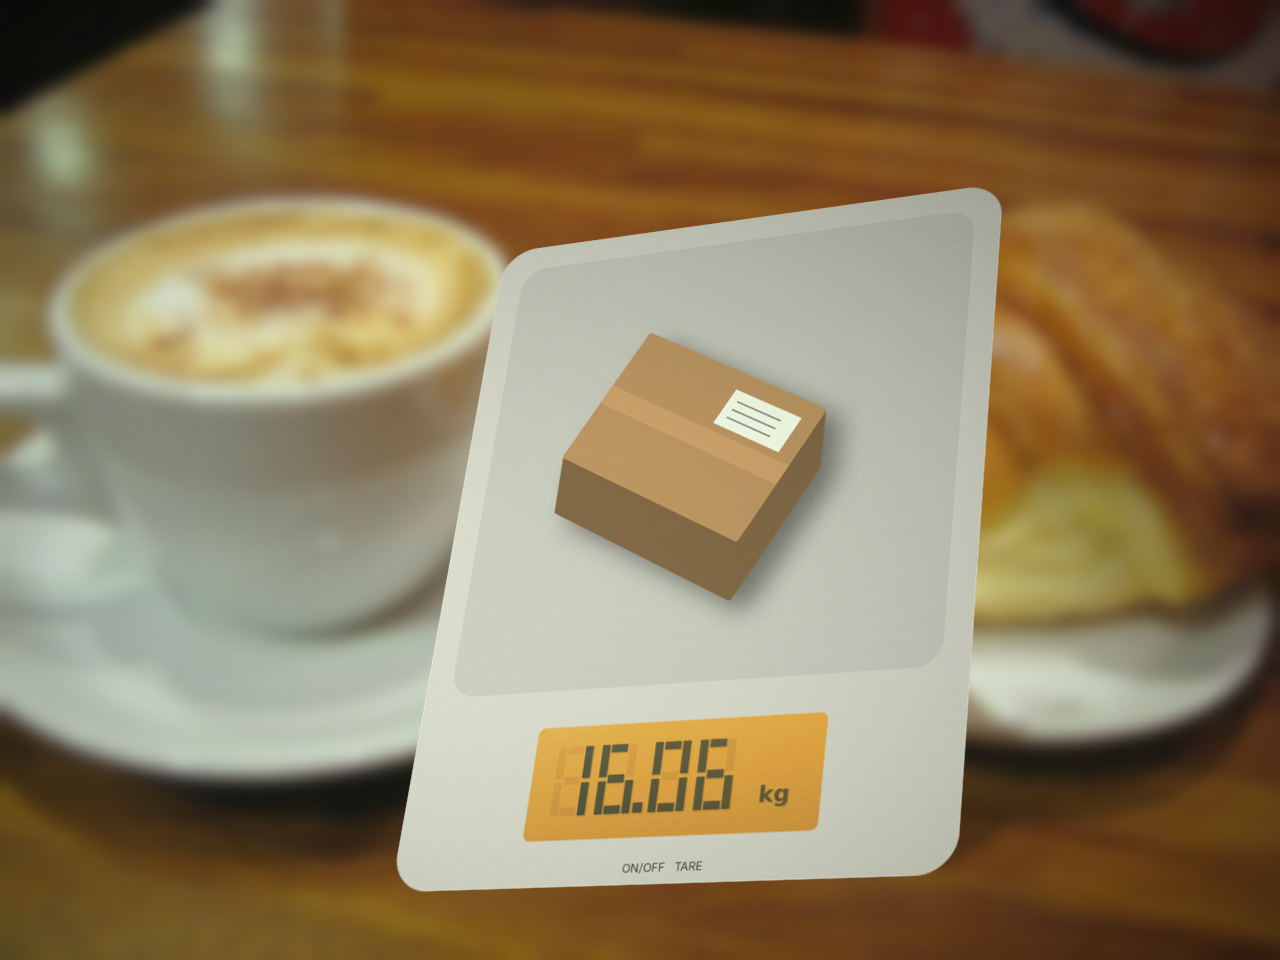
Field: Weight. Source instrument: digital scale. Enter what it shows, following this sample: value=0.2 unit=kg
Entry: value=16.06 unit=kg
